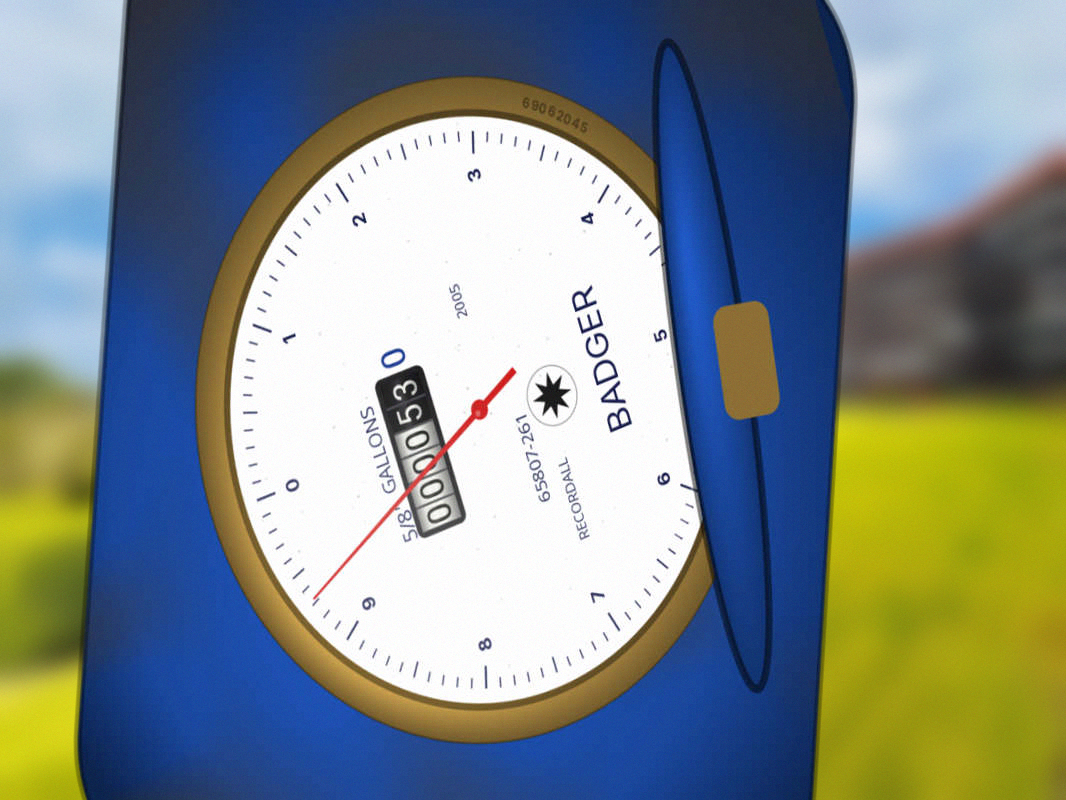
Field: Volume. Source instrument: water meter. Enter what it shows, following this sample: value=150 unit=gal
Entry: value=529.3 unit=gal
